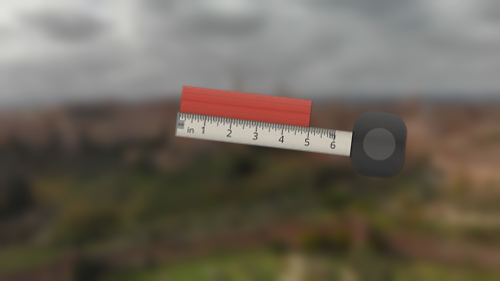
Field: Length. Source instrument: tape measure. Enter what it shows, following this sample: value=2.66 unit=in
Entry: value=5 unit=in
